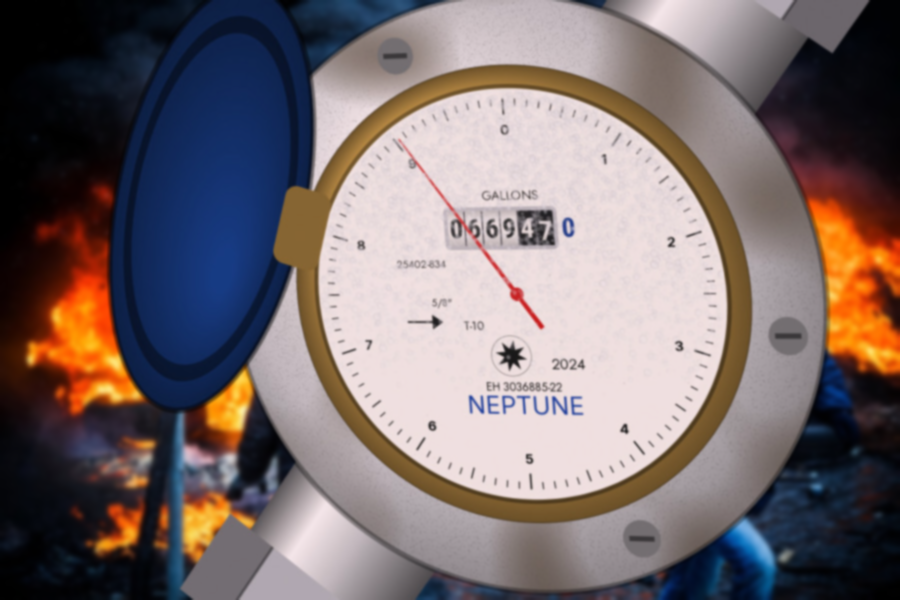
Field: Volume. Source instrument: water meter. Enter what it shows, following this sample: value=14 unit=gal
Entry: value=669469.0 unit=gal
